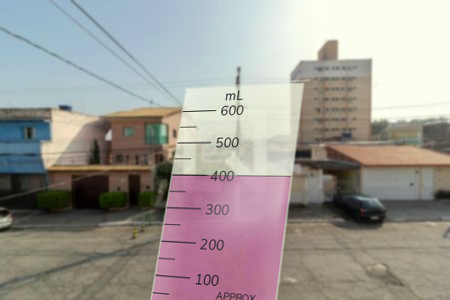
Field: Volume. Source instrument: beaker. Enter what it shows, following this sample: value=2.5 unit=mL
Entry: value=400 unit=mL
